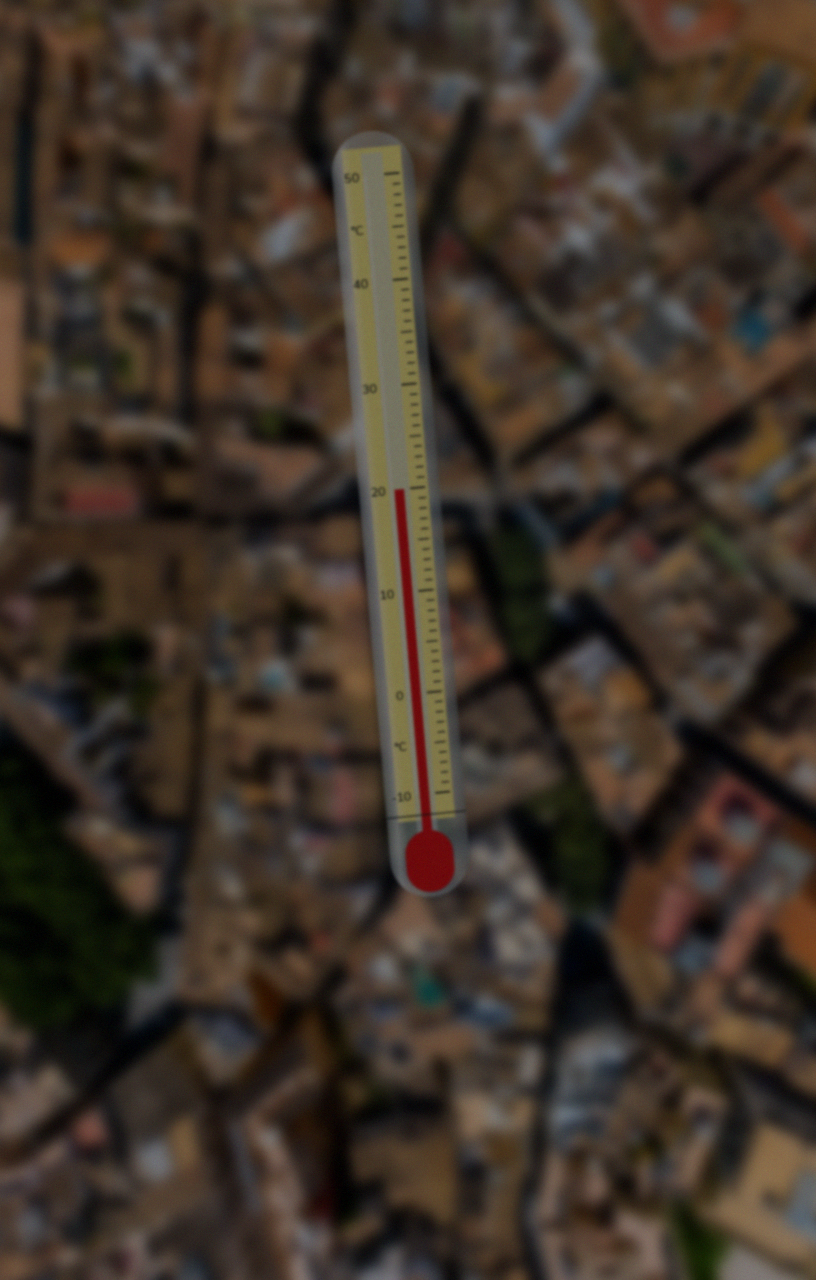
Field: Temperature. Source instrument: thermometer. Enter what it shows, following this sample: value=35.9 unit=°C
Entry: value=20 unit=°C
